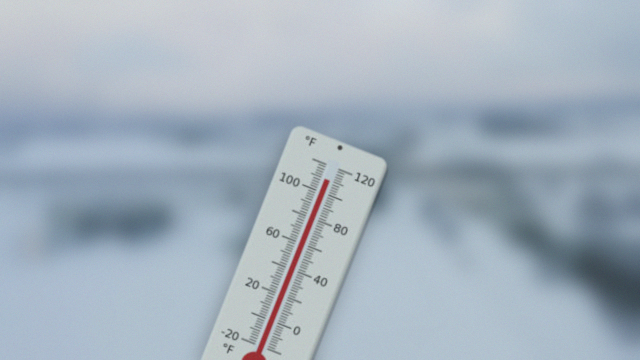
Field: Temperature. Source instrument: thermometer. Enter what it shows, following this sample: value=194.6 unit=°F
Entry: value=110 unit=°F
